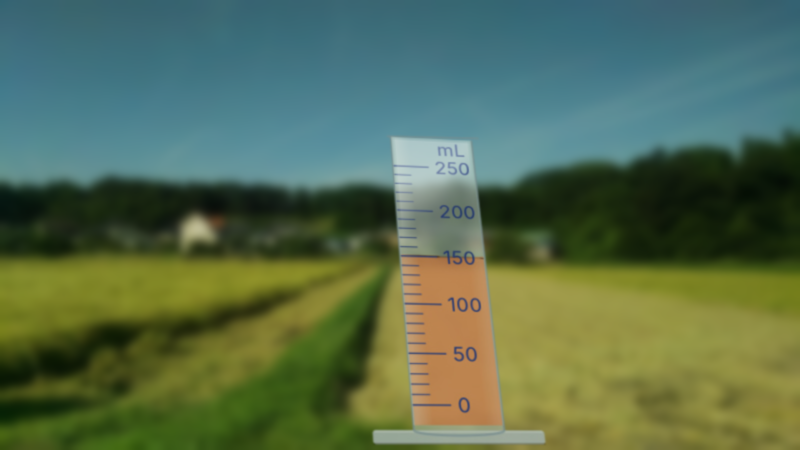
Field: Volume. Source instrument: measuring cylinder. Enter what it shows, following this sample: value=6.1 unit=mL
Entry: value=150 unit=mL
